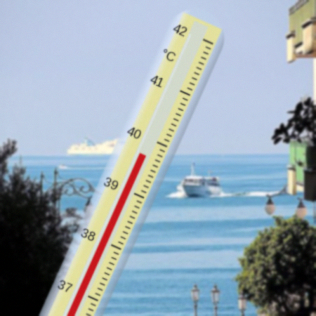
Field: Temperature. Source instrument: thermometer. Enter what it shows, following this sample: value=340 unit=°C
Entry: value=39.7 unit=°C
